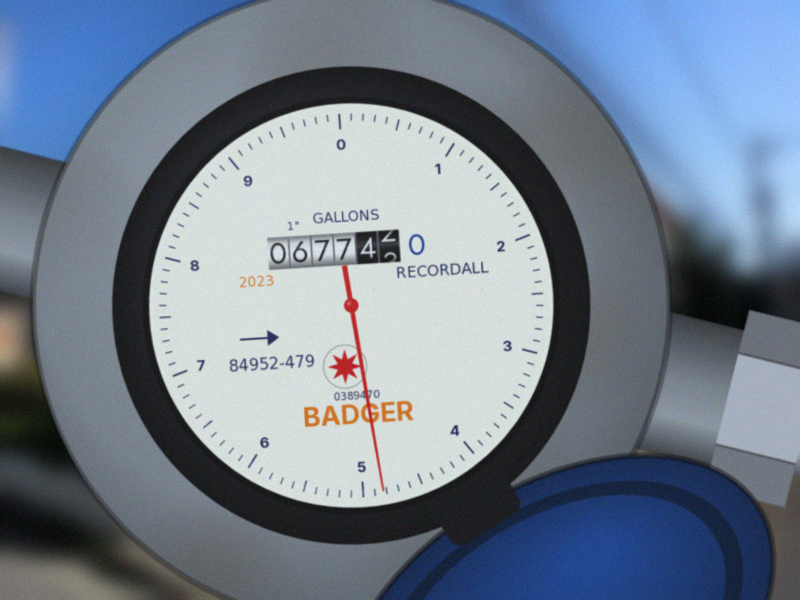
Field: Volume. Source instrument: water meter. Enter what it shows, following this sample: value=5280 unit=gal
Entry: value=677424.8 unit=gal
